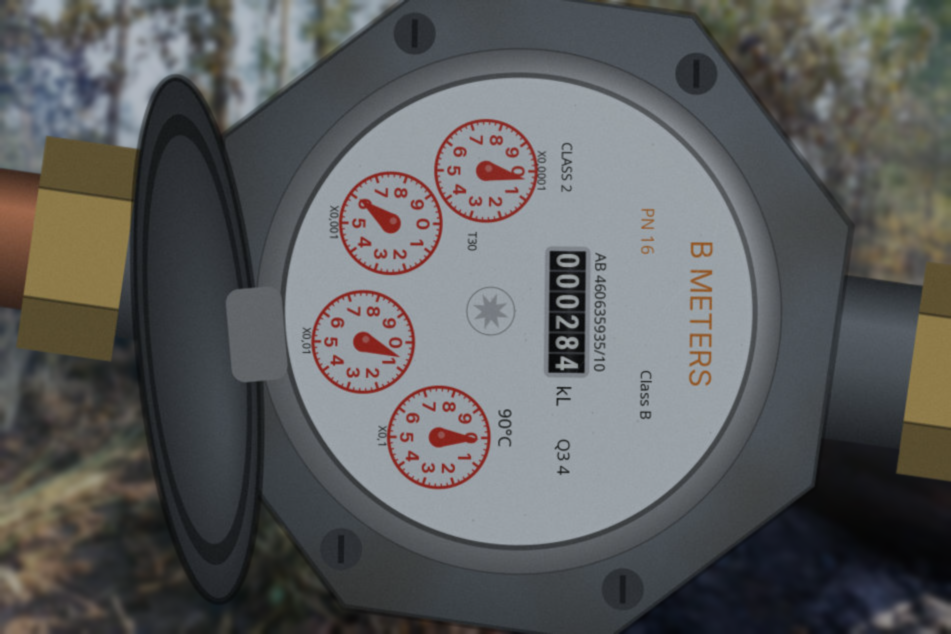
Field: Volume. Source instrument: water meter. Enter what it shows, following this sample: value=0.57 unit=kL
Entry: value=284.0060 unit=kL
